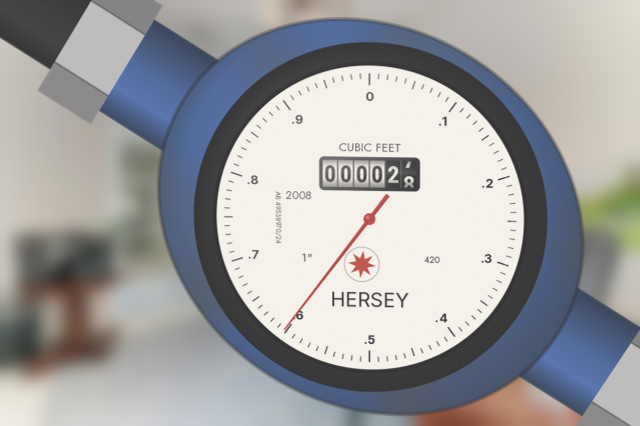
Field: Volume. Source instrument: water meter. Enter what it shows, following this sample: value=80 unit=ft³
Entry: value=27.60 unit=ft³
